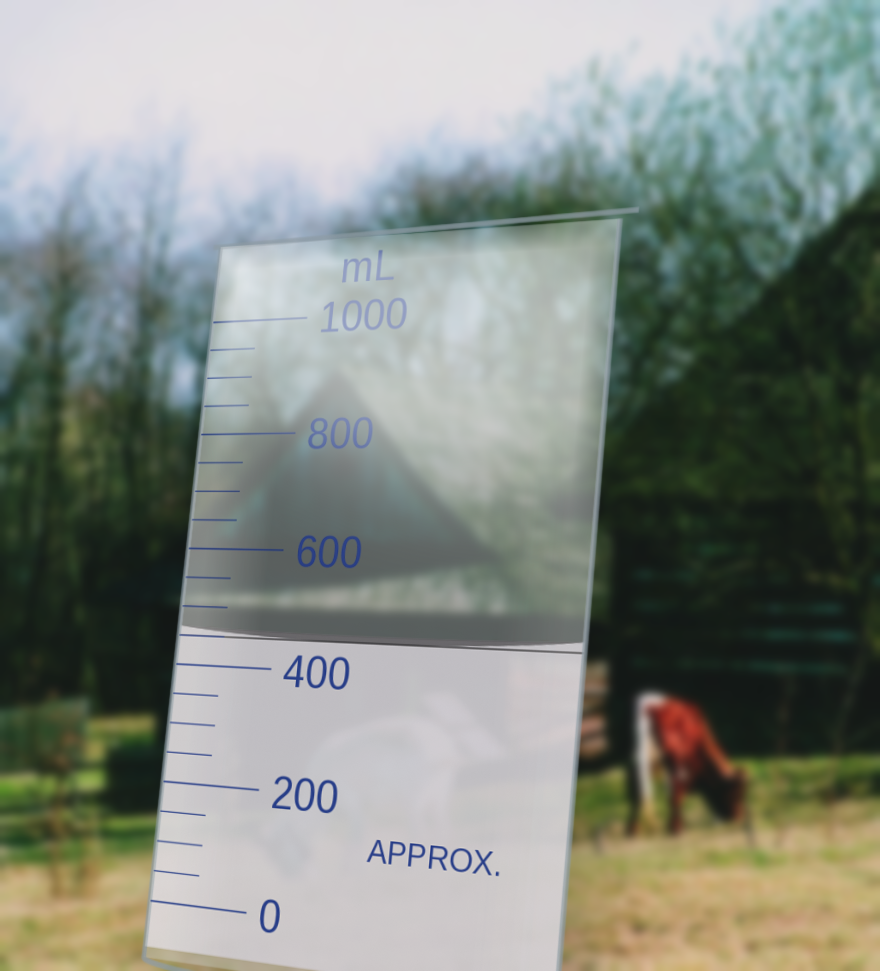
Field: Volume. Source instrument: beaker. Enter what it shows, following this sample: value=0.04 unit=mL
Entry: value=450 unit=mL
